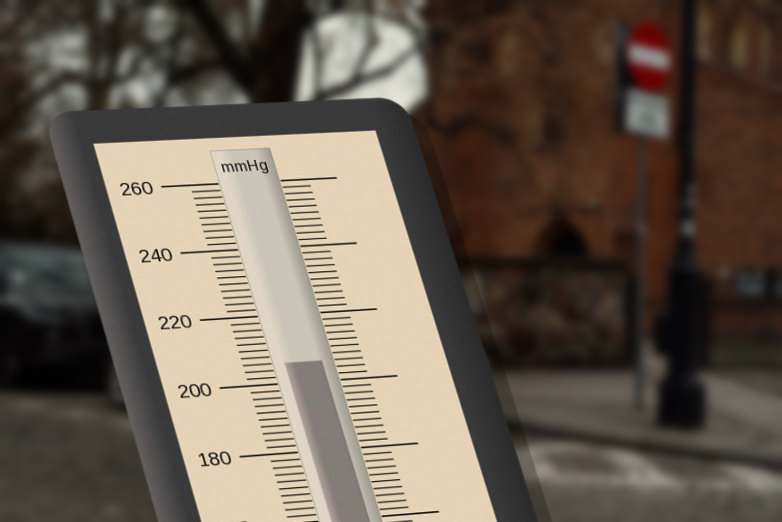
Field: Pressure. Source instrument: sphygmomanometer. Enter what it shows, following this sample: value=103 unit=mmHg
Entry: value=206 unit=mmHg
